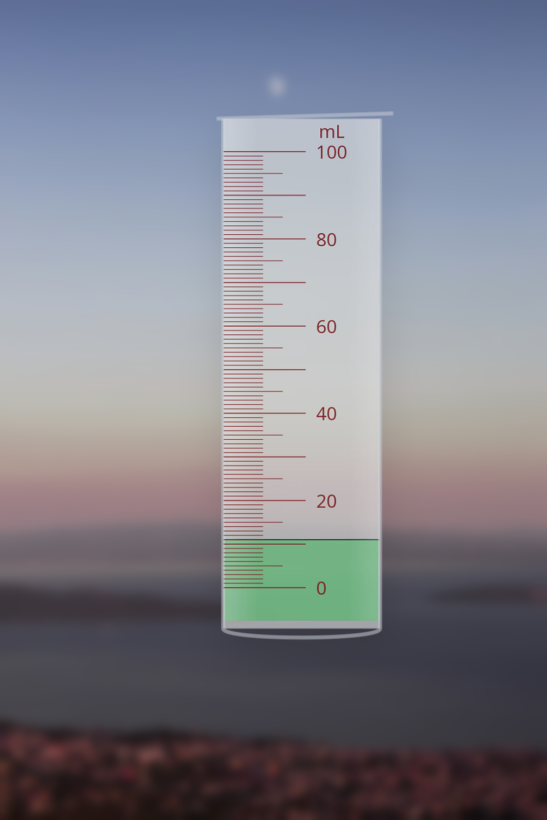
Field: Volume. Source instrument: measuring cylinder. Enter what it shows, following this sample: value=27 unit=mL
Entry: value=11 unit=mL
